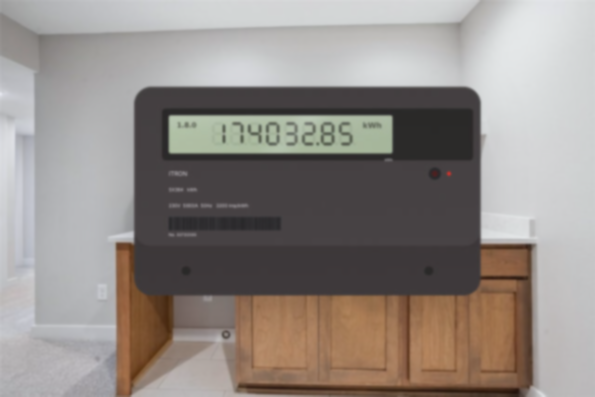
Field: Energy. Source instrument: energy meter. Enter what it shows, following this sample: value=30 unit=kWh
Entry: value=174032.85 unit=kWh
